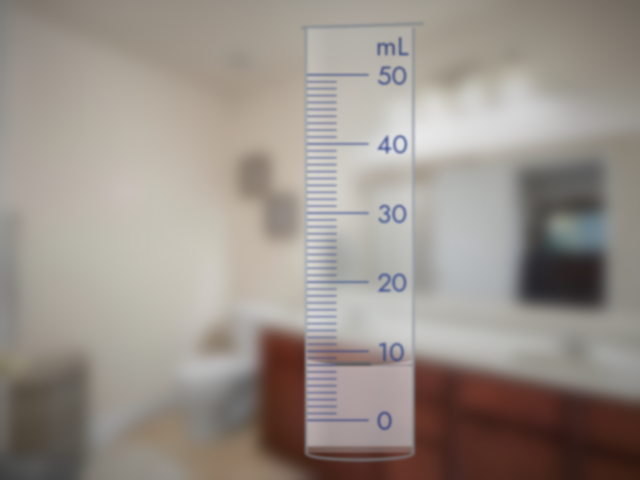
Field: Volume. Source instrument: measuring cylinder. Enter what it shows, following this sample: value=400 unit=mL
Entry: value=8 unit=mL
